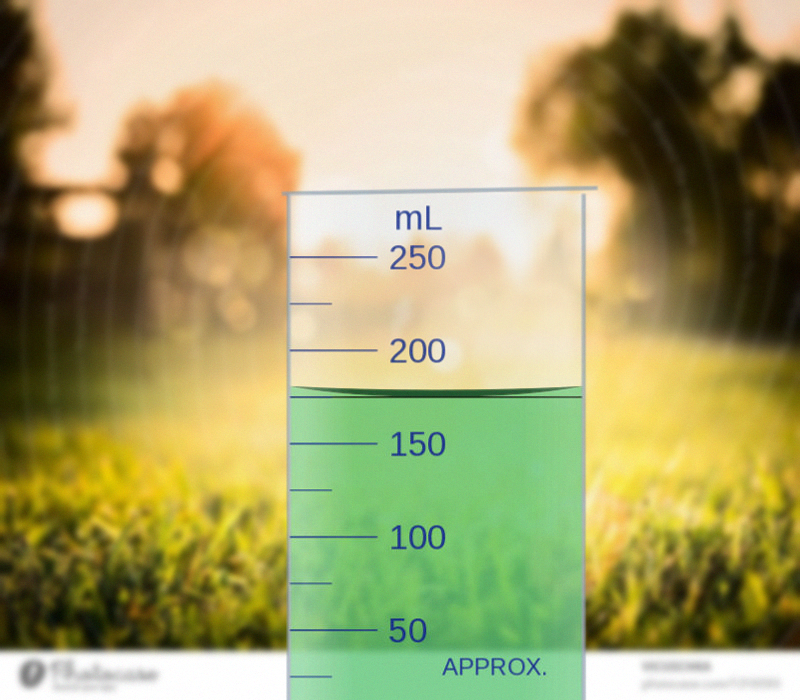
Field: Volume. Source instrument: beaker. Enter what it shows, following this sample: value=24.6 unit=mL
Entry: value=175 unit=mL
